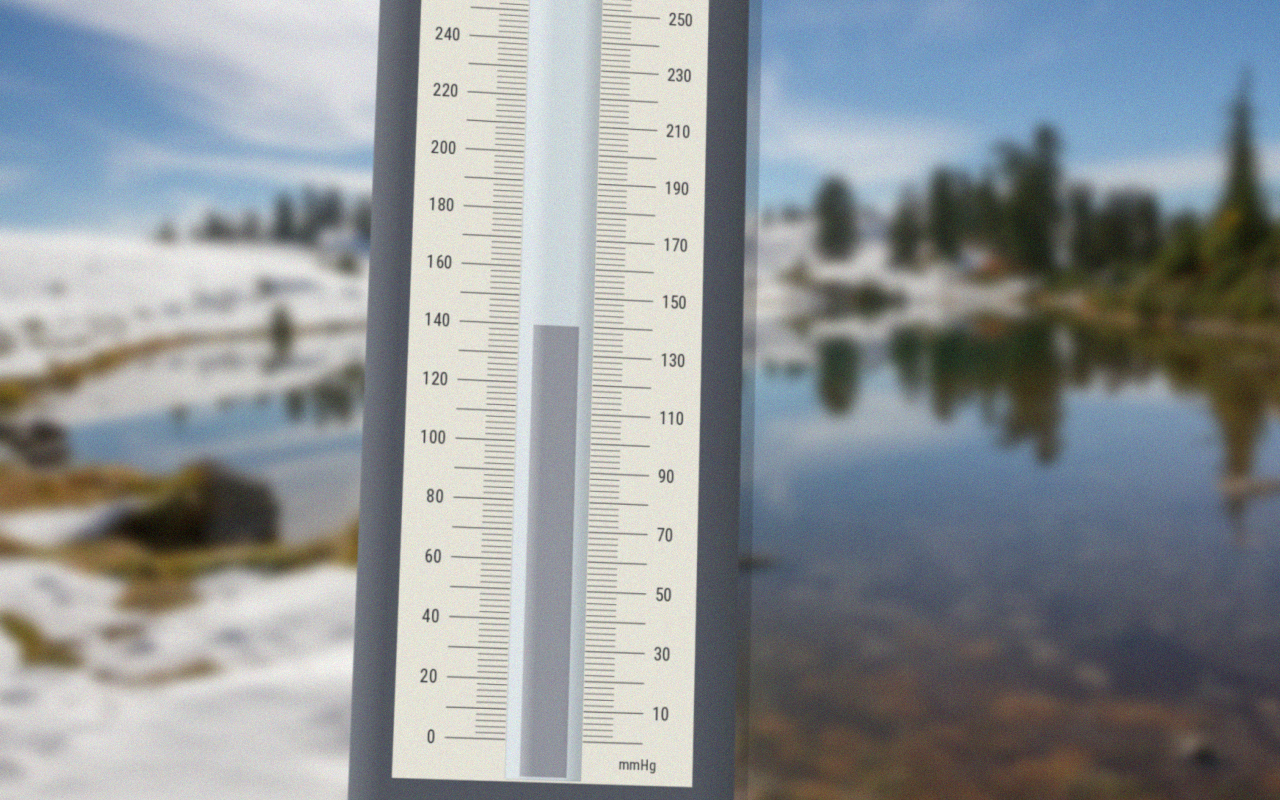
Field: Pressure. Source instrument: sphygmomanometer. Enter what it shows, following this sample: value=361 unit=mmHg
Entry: value=140 unit=mmHg
